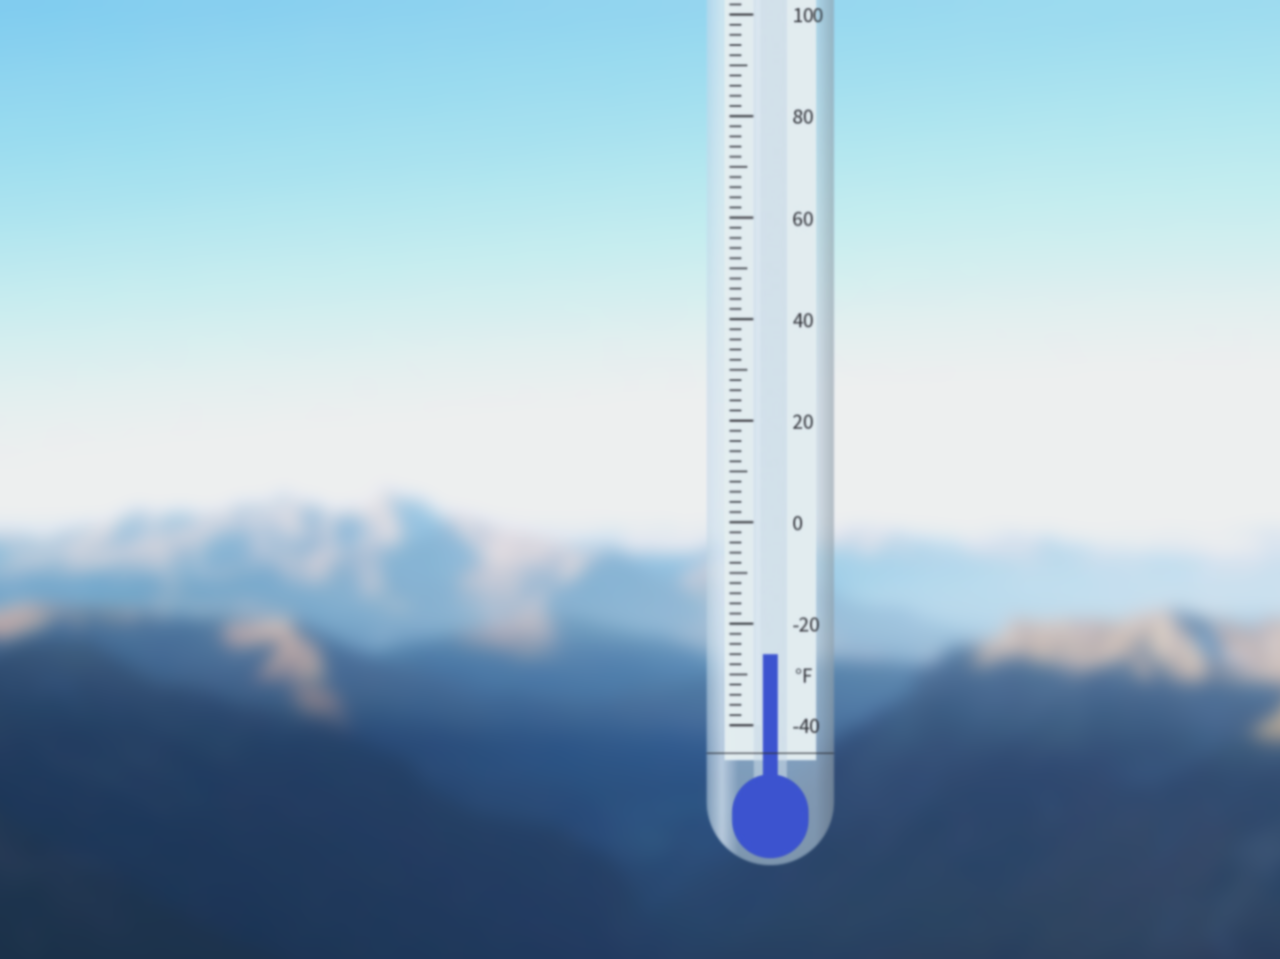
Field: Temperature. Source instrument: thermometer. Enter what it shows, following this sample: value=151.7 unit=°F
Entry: value=-26 unit=°F
